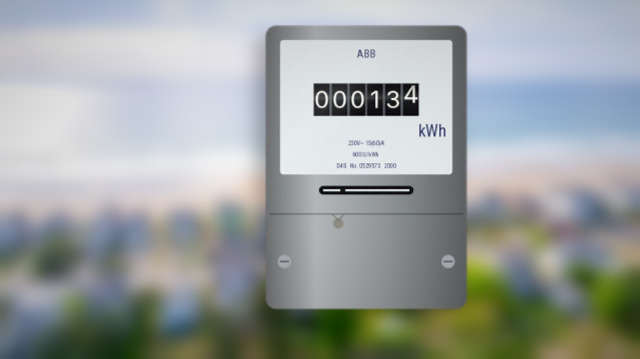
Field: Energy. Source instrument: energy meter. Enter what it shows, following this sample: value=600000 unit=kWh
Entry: value=134 unit=kWh
